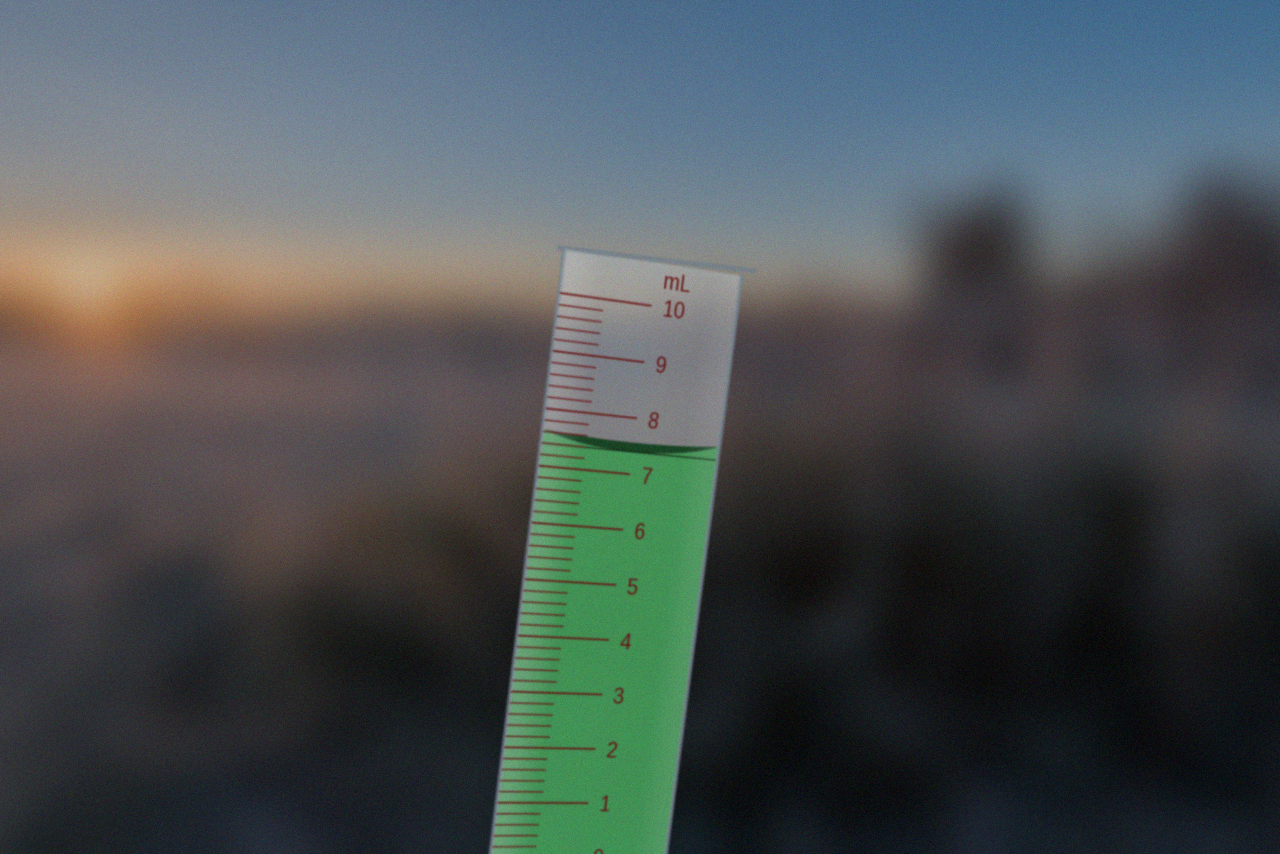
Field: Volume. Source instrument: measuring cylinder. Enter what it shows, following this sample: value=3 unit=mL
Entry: value=7.4 unit=mL
